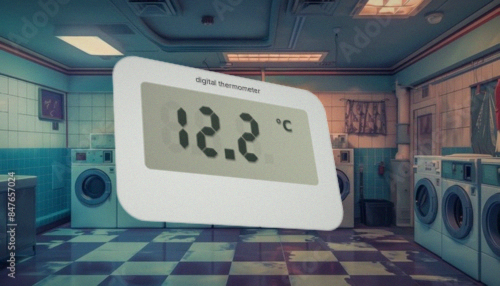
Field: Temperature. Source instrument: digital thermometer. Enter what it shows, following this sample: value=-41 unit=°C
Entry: value=12.2 unit=°C
